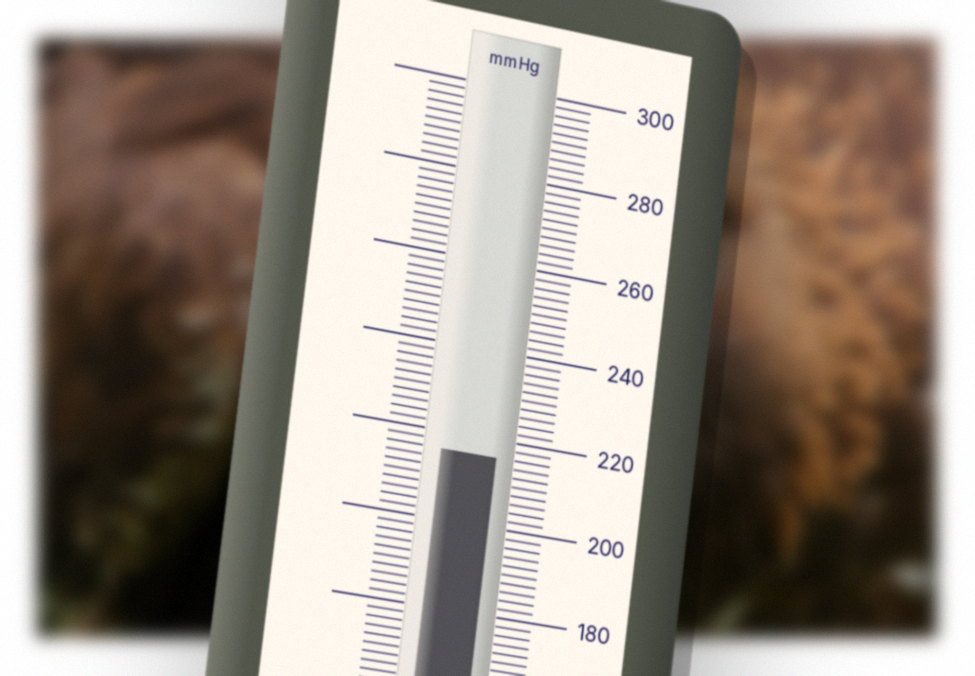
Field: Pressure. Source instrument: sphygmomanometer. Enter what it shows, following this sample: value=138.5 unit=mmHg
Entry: value=216 unit=mmHg
